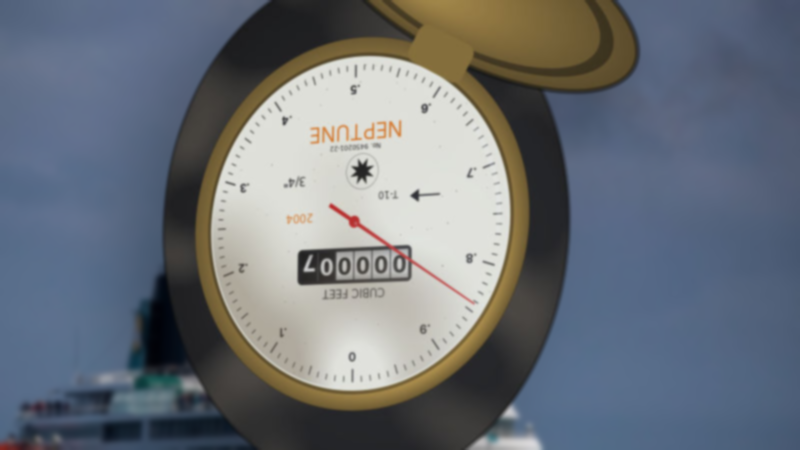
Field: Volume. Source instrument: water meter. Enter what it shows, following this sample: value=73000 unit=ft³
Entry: value=6.84 unit=ft³
